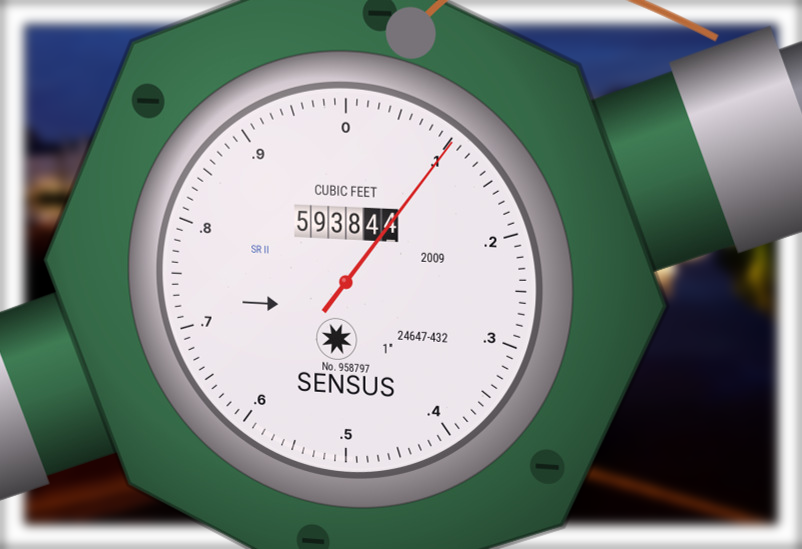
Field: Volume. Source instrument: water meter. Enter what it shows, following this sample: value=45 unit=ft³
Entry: value=593844.10 unit=ft³
